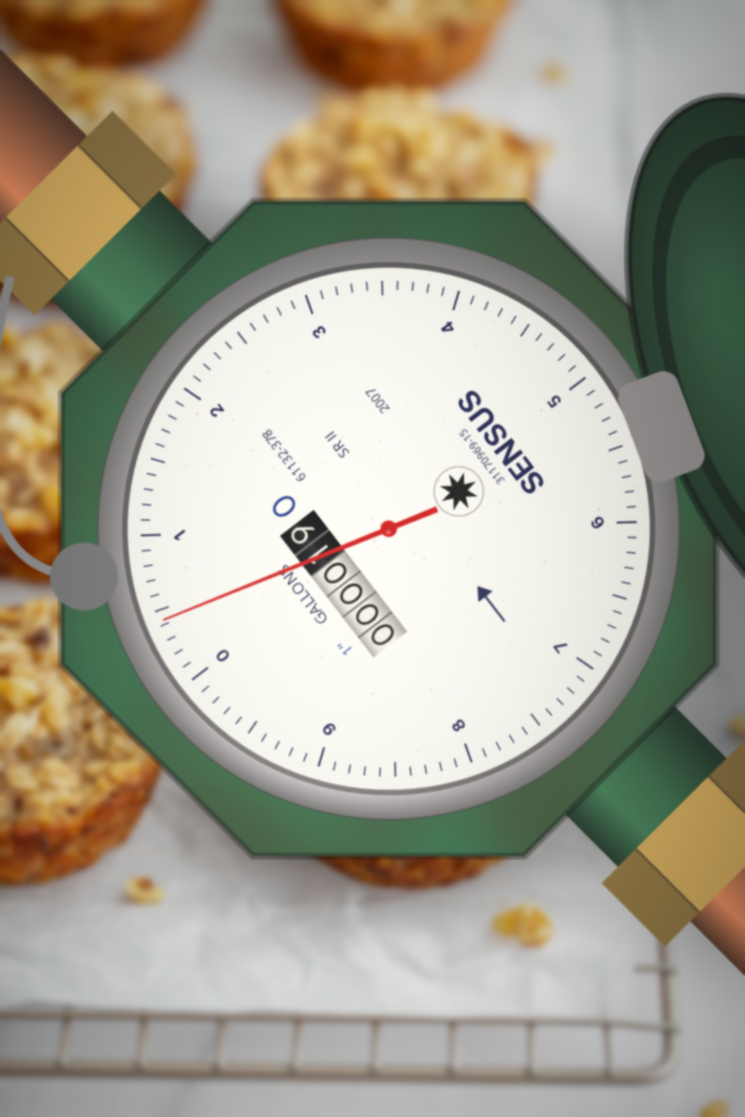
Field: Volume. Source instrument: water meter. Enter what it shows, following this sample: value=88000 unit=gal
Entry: value=190.4 unit=gal
